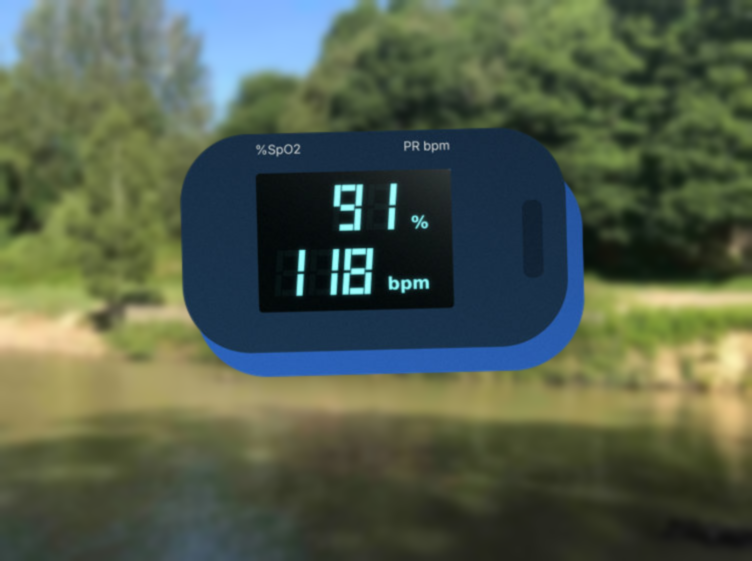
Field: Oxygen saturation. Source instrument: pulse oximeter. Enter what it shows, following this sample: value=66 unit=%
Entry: value=91 unit=%
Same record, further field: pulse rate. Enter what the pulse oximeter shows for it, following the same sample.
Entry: value=118 unit=bpm
